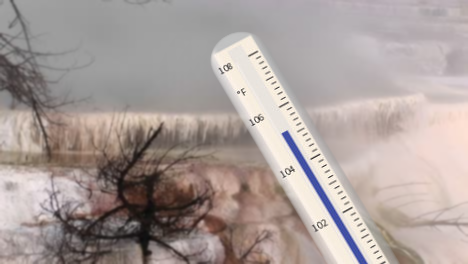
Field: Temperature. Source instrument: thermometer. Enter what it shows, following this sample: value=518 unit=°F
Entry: value=105.2 unit=°F
